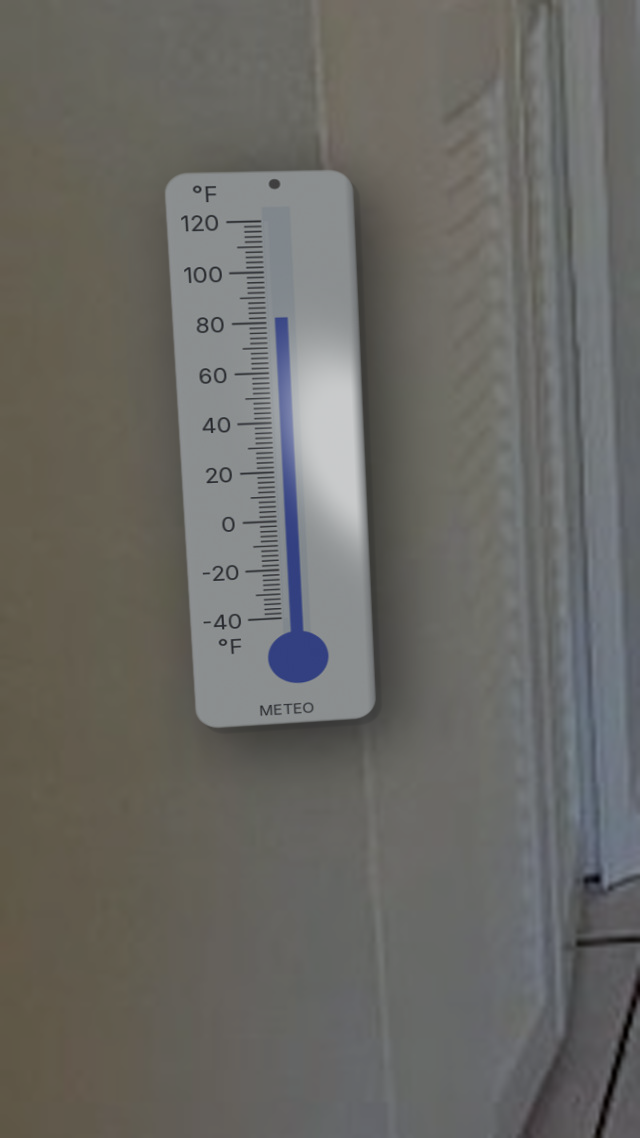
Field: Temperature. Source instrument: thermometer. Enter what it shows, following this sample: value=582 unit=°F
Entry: value=82 unit=°F
